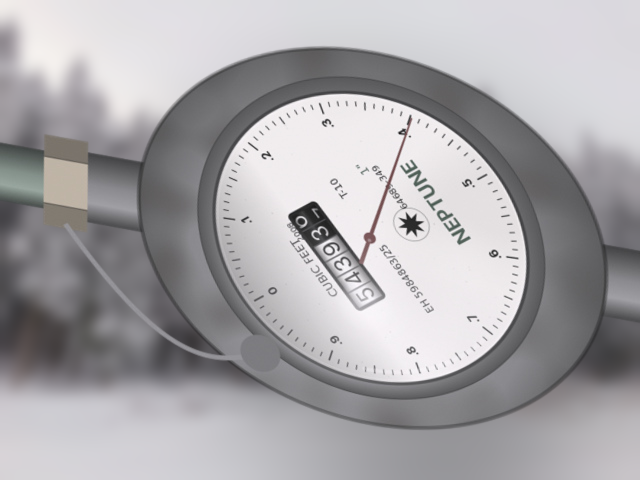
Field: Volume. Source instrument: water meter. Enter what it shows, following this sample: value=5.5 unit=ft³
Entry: value=543936.40 unit=ft³
